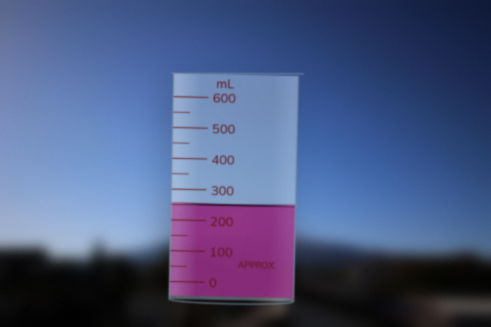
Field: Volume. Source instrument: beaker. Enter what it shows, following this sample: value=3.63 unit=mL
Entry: value=250 unit=mL
